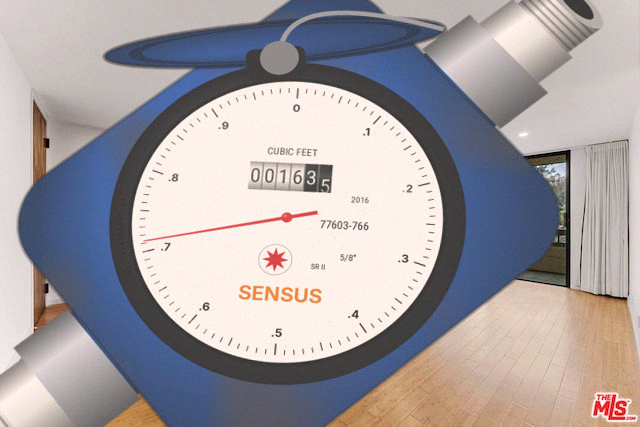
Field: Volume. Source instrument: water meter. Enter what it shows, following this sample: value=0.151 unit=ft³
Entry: value=1634.71 unit=ft³
